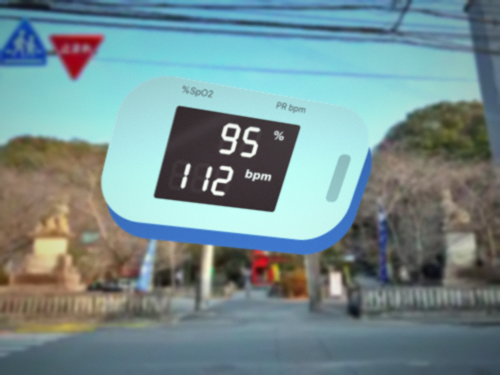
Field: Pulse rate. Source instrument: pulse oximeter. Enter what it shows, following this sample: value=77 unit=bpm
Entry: value=112 unit=bpm
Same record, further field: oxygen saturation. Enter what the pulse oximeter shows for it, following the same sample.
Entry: value=95 unit=%
